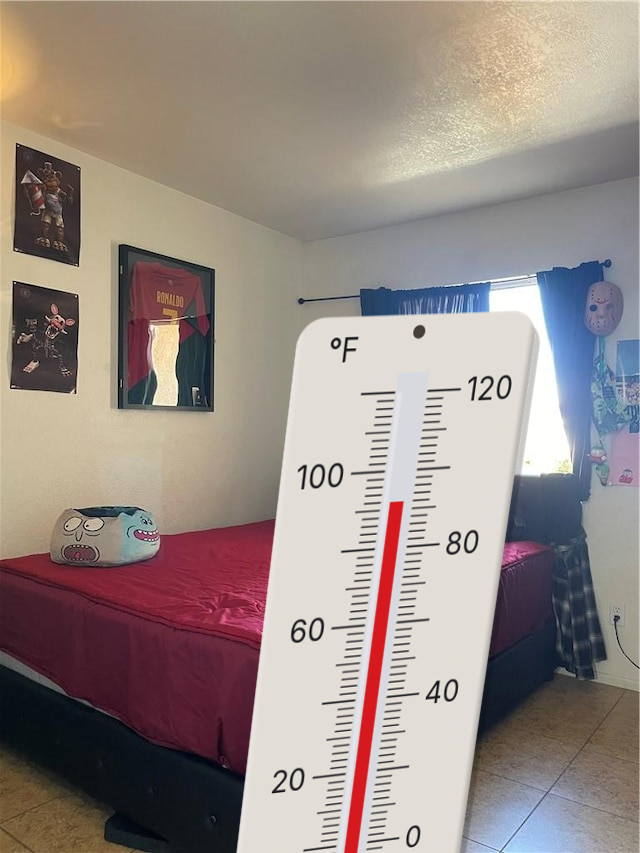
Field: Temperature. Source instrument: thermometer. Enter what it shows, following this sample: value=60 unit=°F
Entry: value=92 unit=°F
